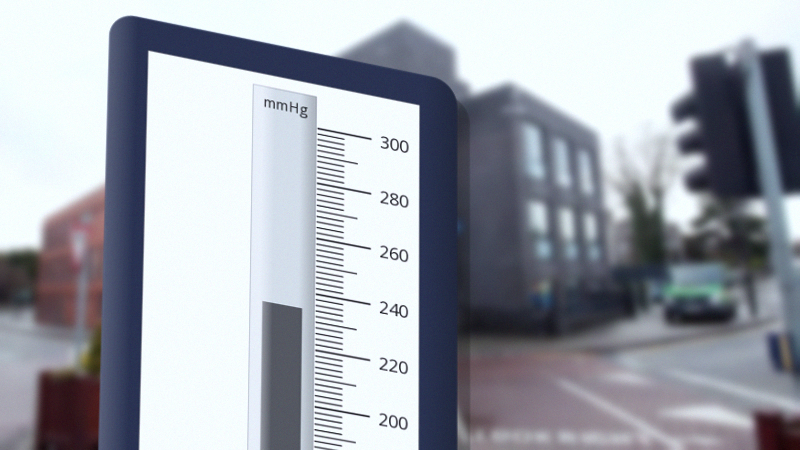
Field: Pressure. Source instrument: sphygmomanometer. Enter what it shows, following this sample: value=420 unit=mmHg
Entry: value=234 unit=mmHg
